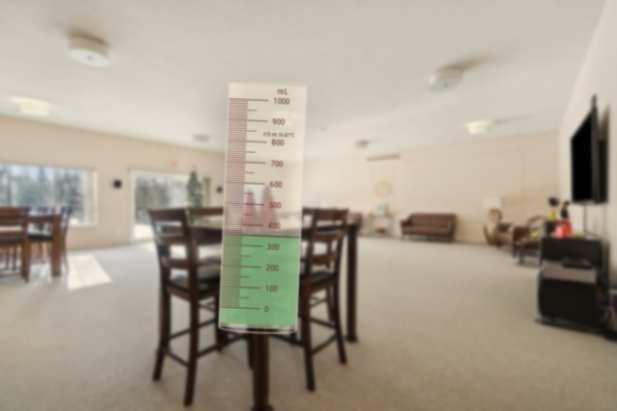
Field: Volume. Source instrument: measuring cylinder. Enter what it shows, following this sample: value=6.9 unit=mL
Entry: value=350 unit=mL
